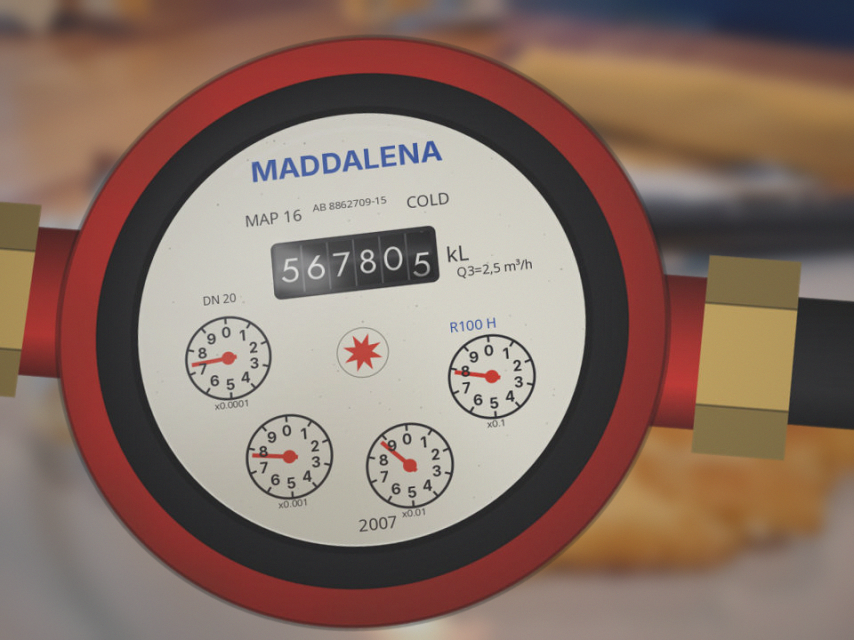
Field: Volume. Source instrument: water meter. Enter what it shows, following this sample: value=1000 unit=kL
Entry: value=567804.7877 unit=kL
